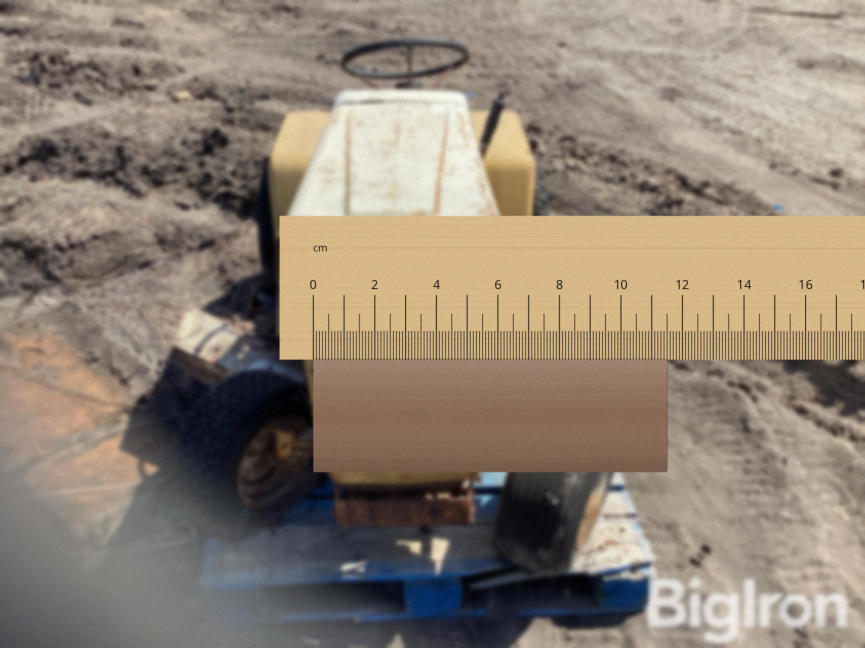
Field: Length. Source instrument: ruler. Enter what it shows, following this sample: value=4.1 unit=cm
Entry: value=11.5 unit=cm
